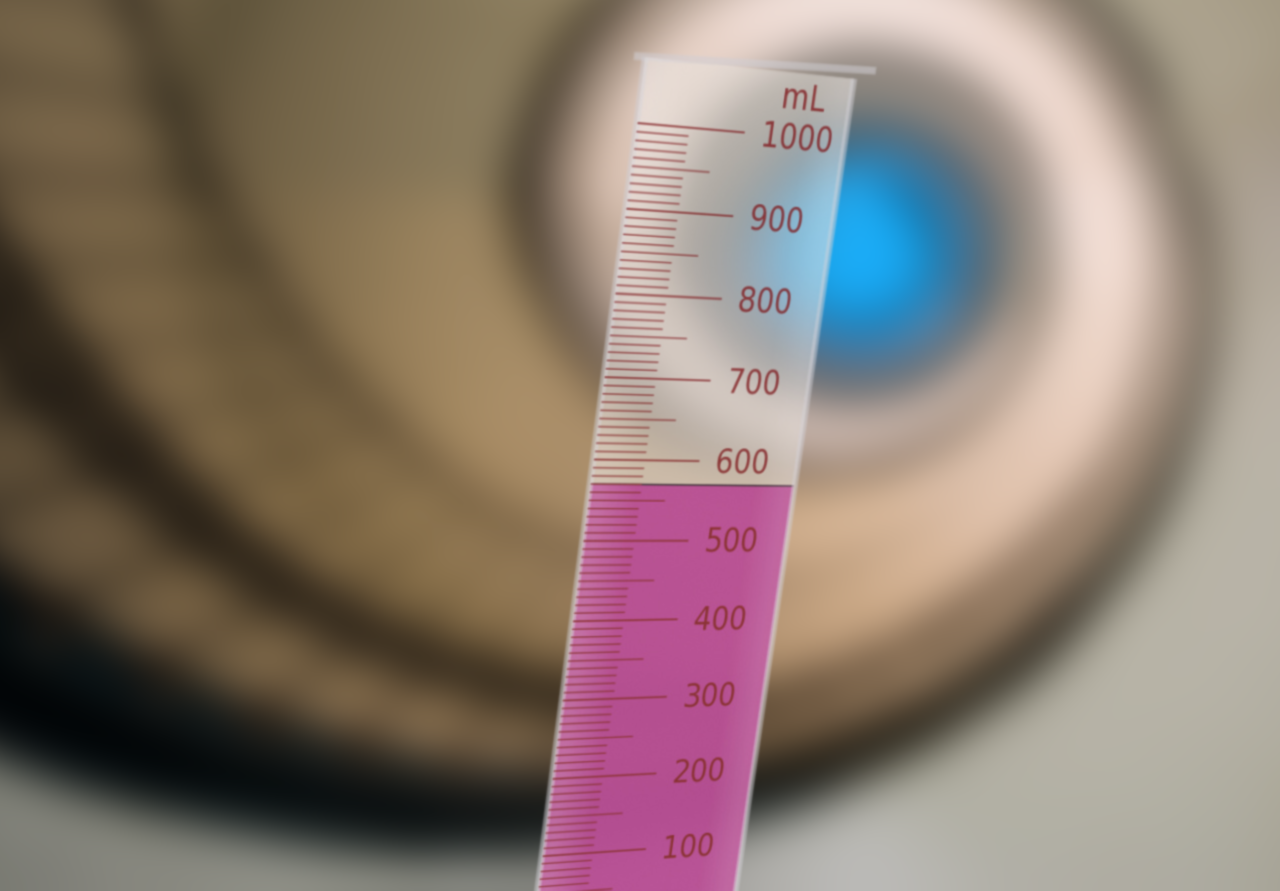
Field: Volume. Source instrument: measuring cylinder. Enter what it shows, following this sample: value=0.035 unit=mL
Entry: value=570 unit=mL
